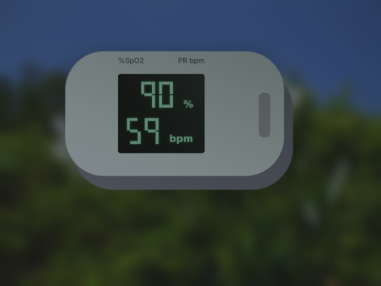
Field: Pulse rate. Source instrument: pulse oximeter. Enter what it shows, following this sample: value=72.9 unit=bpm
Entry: value=59 unit=bpm
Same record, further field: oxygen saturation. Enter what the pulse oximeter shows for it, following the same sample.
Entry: value=90 unit=%
